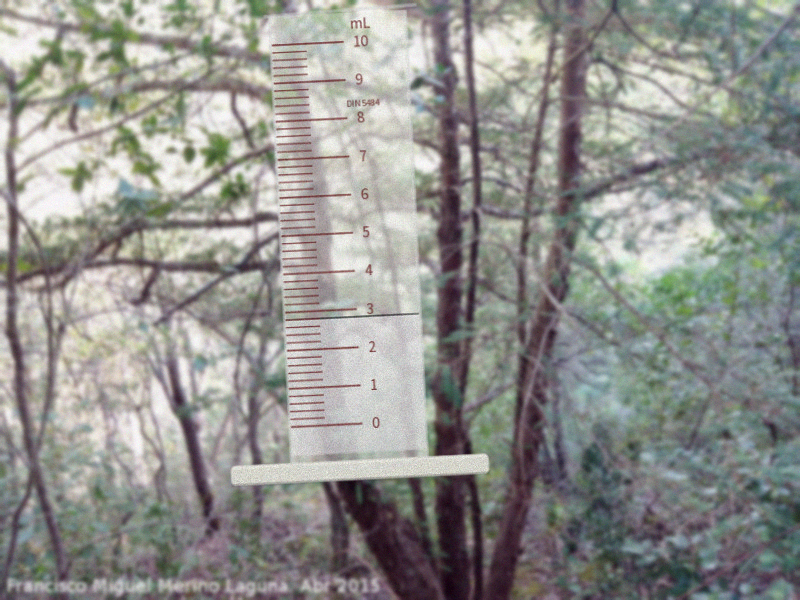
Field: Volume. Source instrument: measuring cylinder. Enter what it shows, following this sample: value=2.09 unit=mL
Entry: value=2.8 unit=mL
